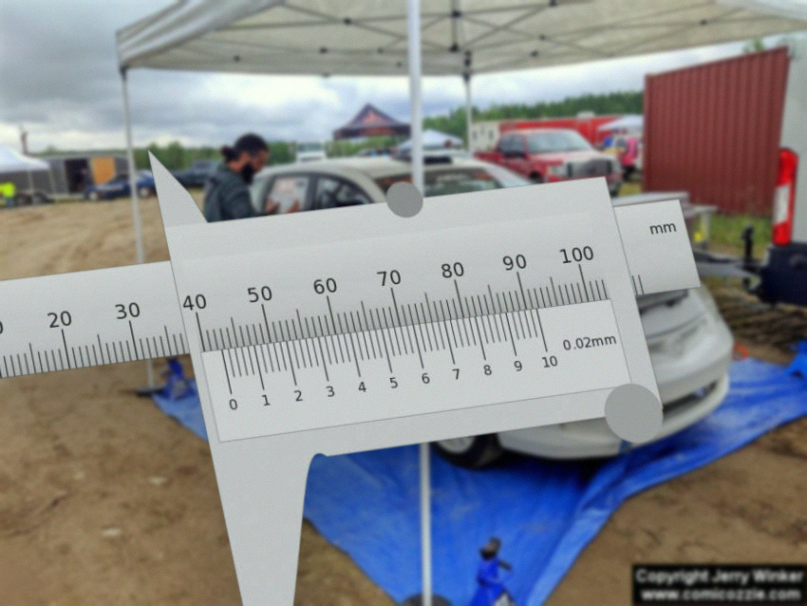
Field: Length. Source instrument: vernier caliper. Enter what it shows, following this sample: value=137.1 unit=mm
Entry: value=42.6 unit=mm
